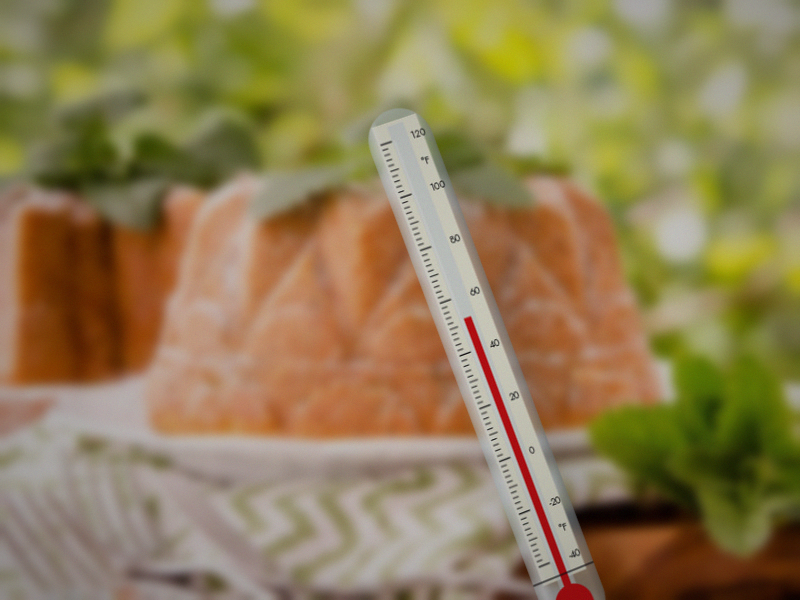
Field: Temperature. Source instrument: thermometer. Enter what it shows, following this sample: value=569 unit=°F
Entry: value=52 unit=°F
